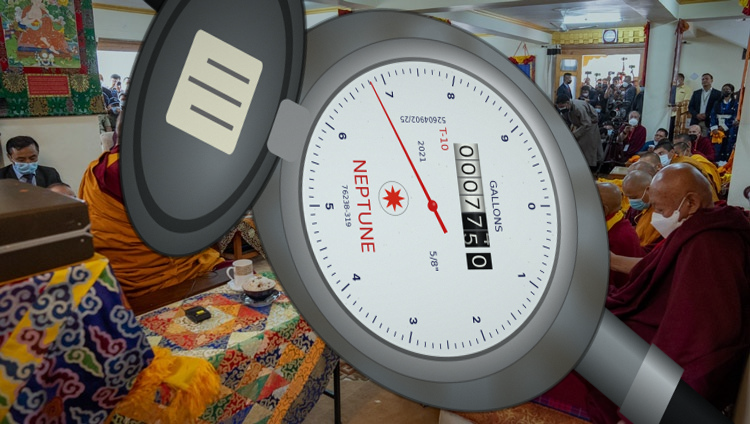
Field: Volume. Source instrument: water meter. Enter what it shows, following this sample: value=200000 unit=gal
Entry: value=7746.8 unit=gal
